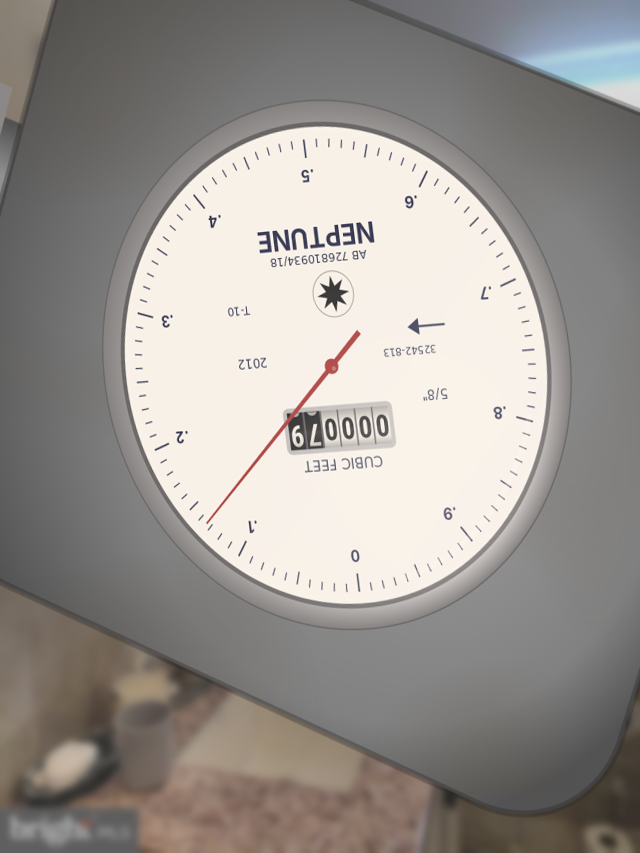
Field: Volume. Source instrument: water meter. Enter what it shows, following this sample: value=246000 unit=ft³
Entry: value=79.13 unit=ft³
